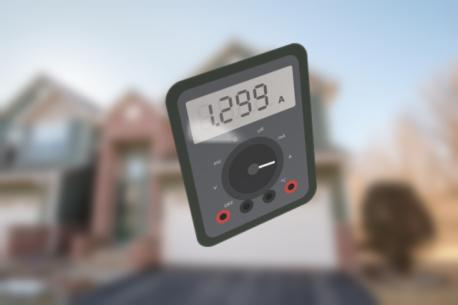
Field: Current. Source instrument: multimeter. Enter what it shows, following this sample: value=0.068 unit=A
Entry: value=1.299 unit=A
